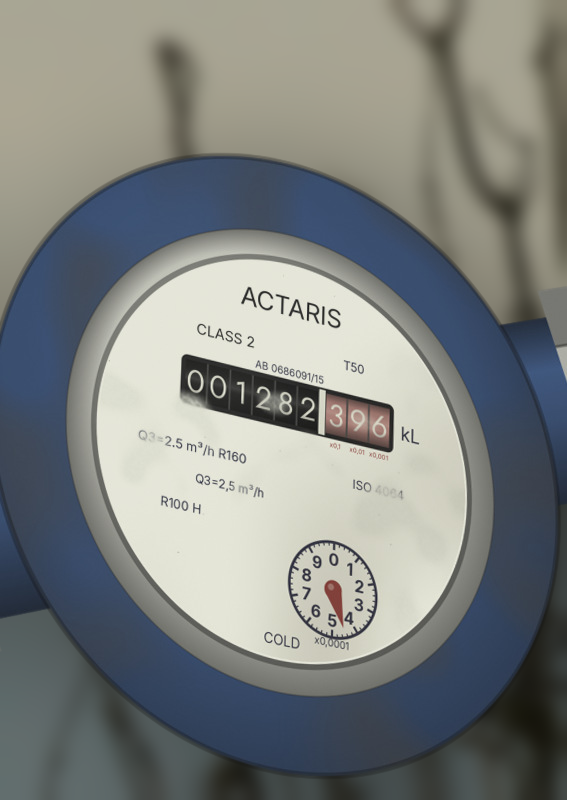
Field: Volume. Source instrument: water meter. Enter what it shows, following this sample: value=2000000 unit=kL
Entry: value=1282.3964 unit=kL
